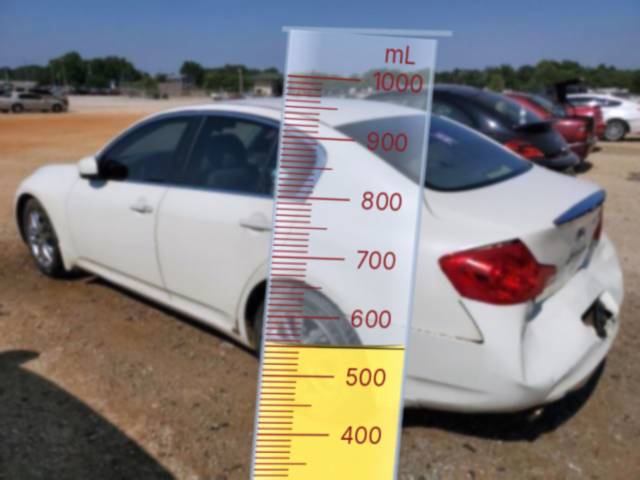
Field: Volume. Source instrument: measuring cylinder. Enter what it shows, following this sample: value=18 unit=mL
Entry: value=550 unit=mL
